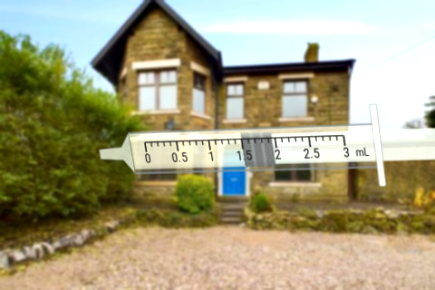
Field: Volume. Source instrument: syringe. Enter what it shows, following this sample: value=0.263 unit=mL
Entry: value=1.5 unit=mL
